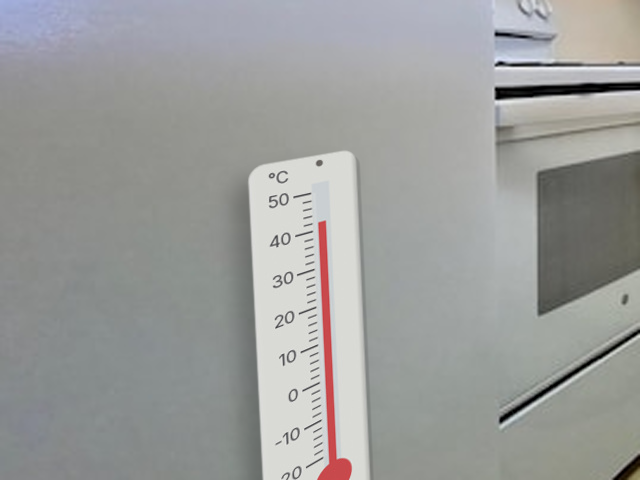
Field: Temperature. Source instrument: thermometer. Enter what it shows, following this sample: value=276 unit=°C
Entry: value=42 unit=°C
